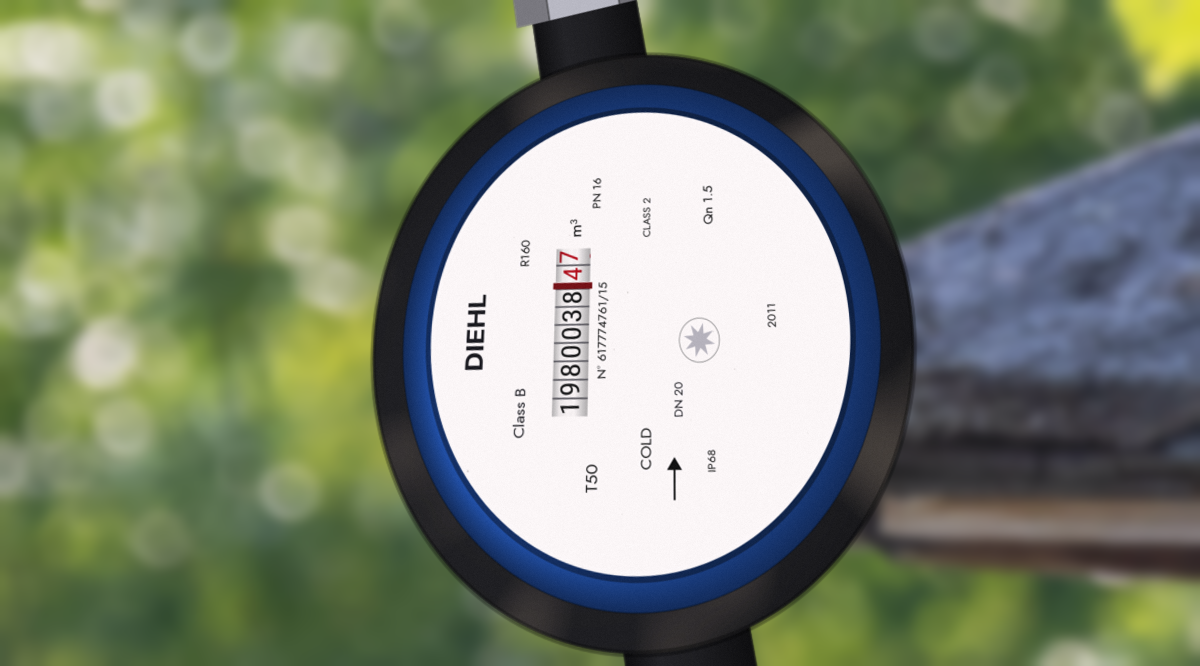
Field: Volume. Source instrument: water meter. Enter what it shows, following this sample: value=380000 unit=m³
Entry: value=1980038.47 unit=m³
